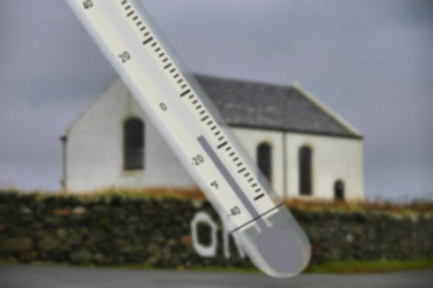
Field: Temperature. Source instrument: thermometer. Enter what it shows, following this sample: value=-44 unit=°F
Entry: value=-14 unit=°F
